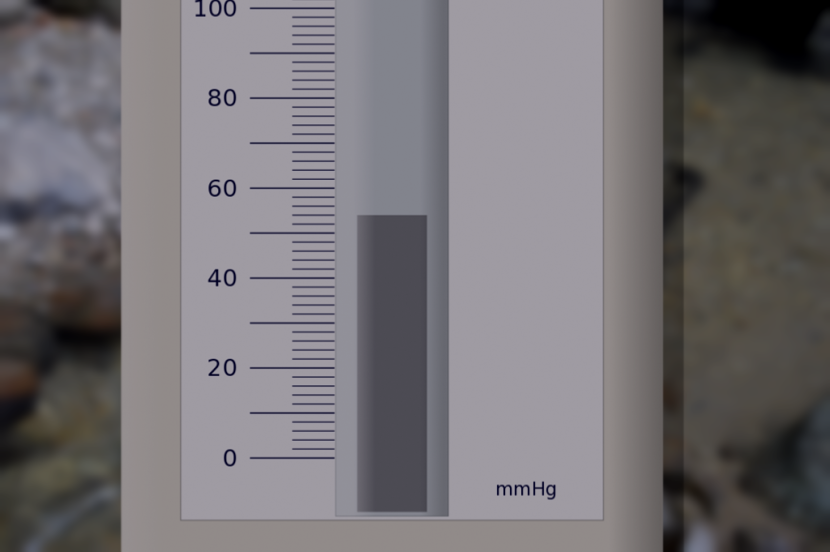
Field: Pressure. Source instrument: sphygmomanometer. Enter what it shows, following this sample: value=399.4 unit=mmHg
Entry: value=54 unit=mmHg
